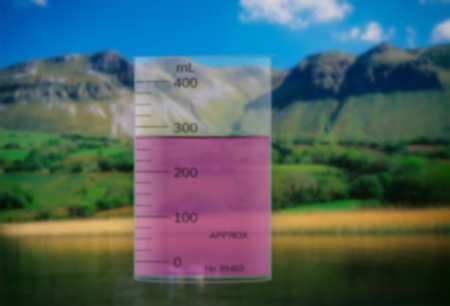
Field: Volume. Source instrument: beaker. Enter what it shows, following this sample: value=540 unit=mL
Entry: value=275 unit=mL
